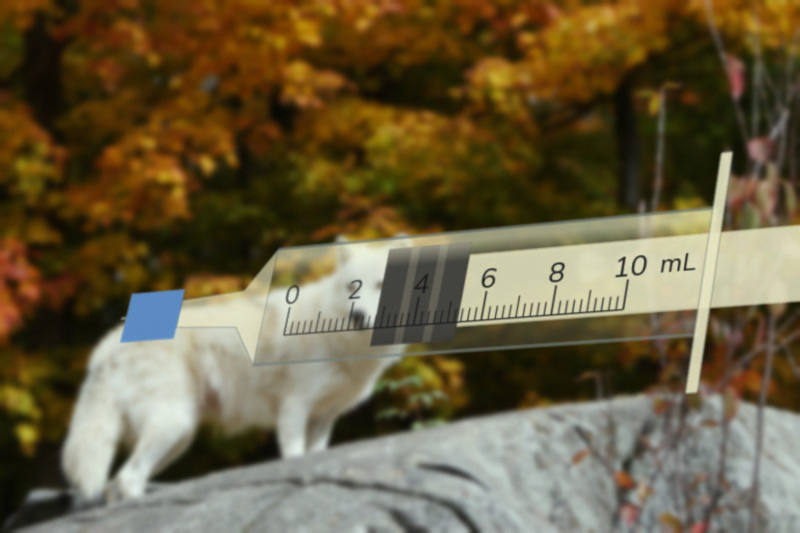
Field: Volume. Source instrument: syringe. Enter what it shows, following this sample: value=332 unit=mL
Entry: value=2.8 unit=mL
